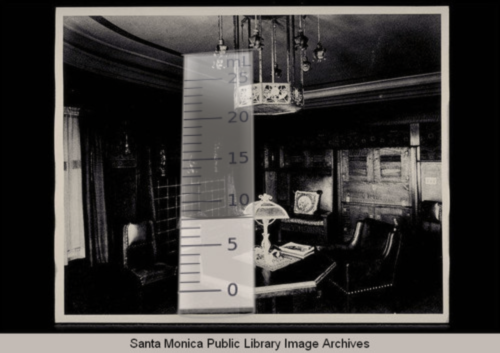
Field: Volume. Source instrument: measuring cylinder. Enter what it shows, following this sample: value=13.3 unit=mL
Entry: value=8 unit=mL
